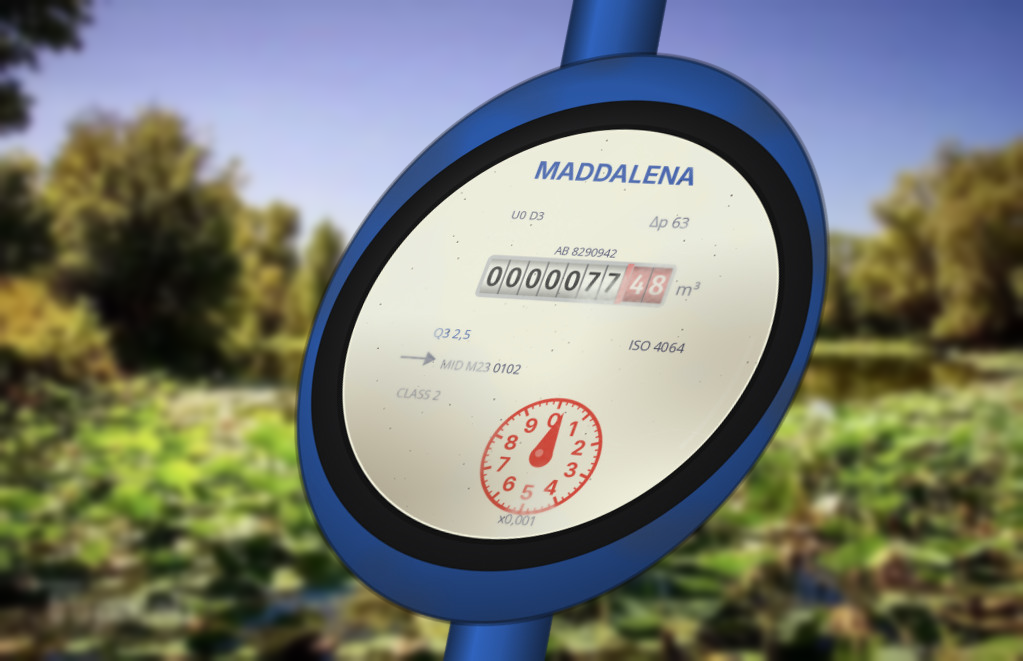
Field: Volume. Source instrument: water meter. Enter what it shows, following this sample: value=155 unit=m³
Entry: value=77.480 unit=m³
